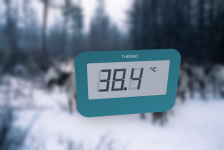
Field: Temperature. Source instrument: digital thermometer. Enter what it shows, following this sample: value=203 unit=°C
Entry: value=38.4 unit=°C
